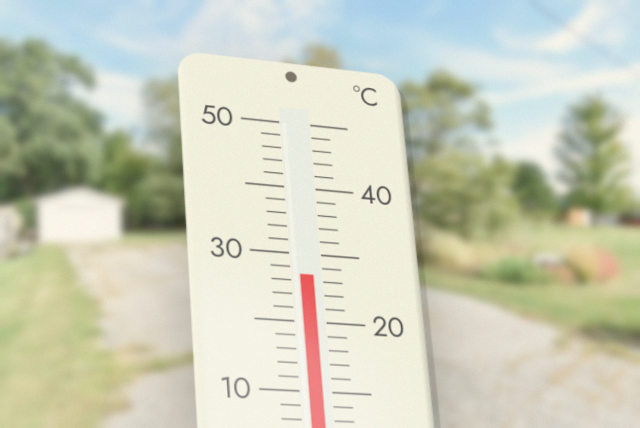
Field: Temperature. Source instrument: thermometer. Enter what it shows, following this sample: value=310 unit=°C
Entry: value=27 unit=°C
